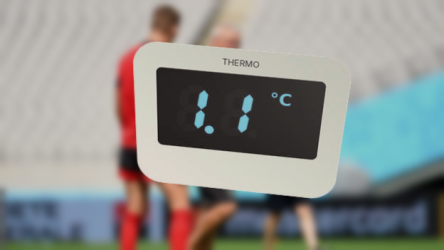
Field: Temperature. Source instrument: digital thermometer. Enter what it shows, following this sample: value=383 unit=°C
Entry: value=1.1 unit=°C
